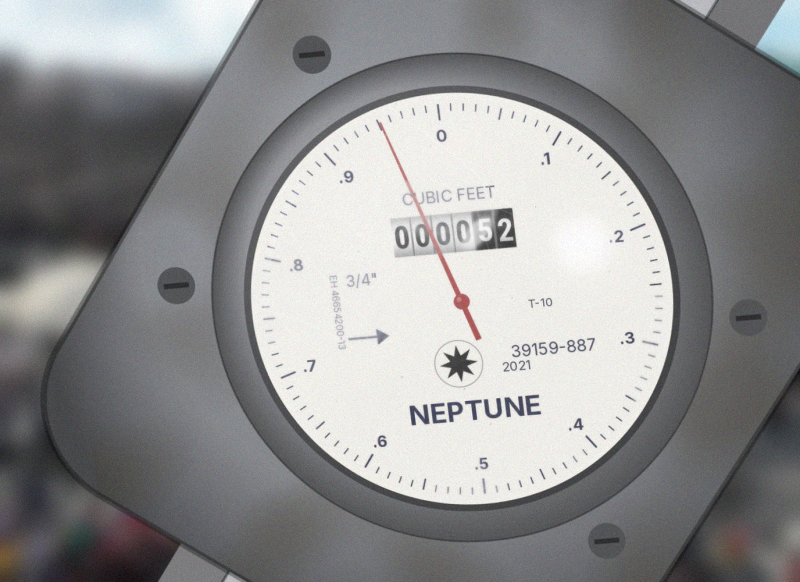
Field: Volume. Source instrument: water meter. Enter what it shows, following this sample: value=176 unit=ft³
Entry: value=51.95 unit=ft³
